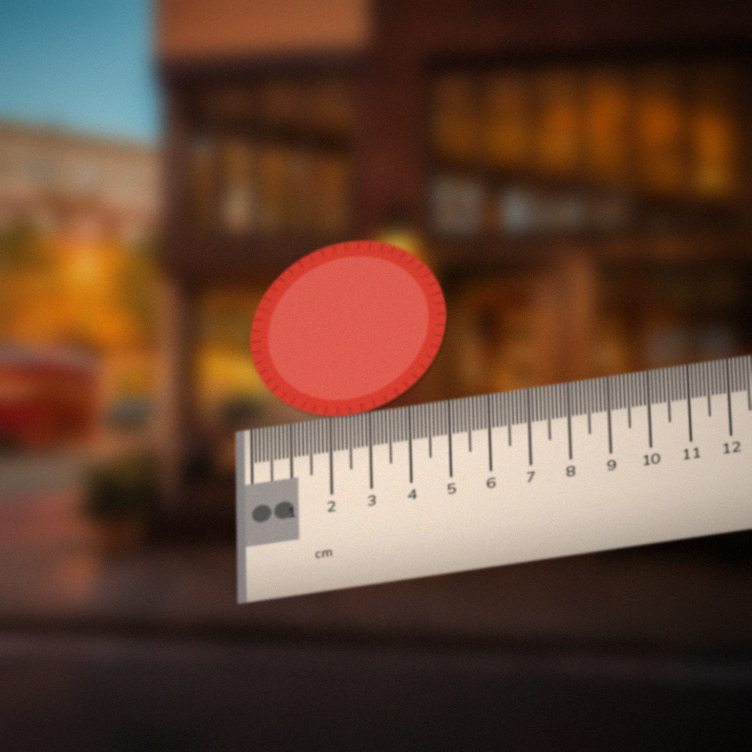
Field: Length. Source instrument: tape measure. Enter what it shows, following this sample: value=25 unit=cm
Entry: value=5 unit=cm
